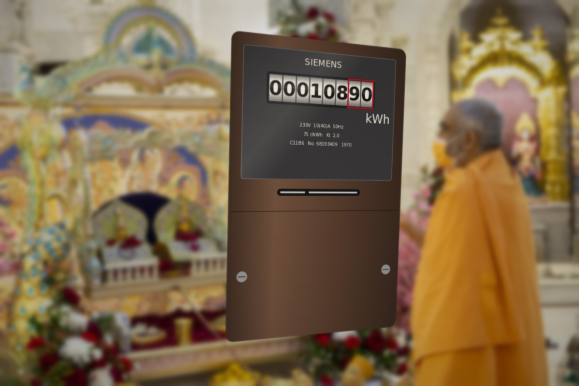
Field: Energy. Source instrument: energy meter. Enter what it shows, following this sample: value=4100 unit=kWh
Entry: value=108.90 unit=kWh
